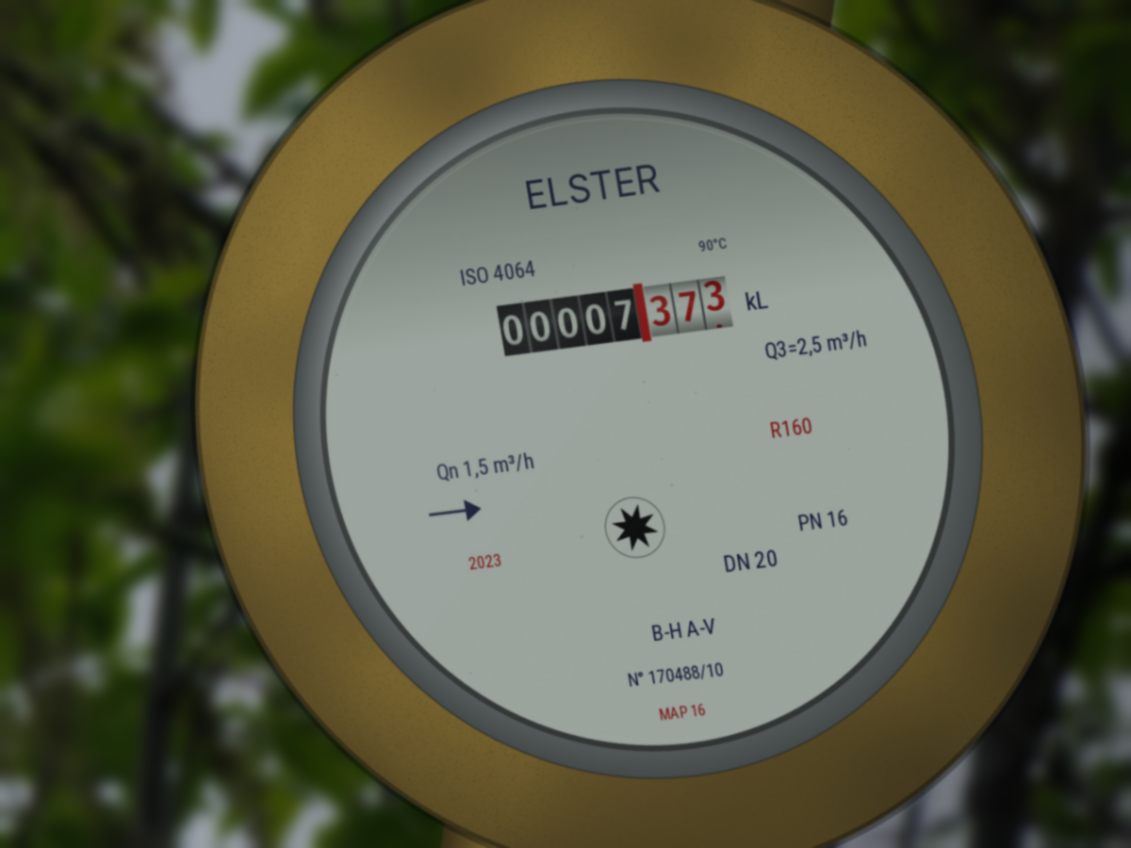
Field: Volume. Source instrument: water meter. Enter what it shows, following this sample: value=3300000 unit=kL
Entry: value=7.373 unit=kL
